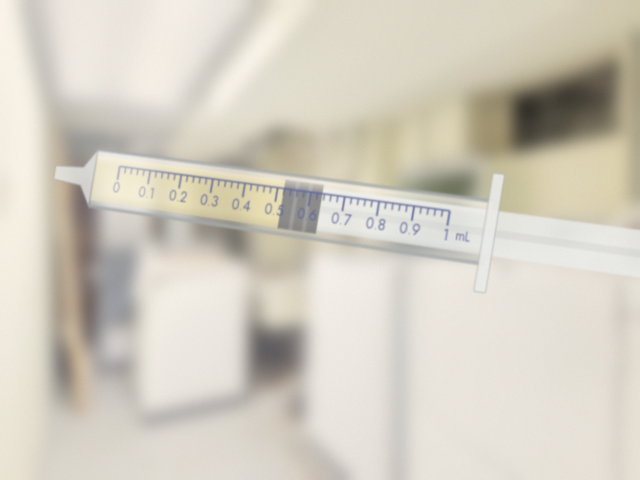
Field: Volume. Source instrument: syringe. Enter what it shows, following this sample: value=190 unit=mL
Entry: value=0.52 unit=mL
